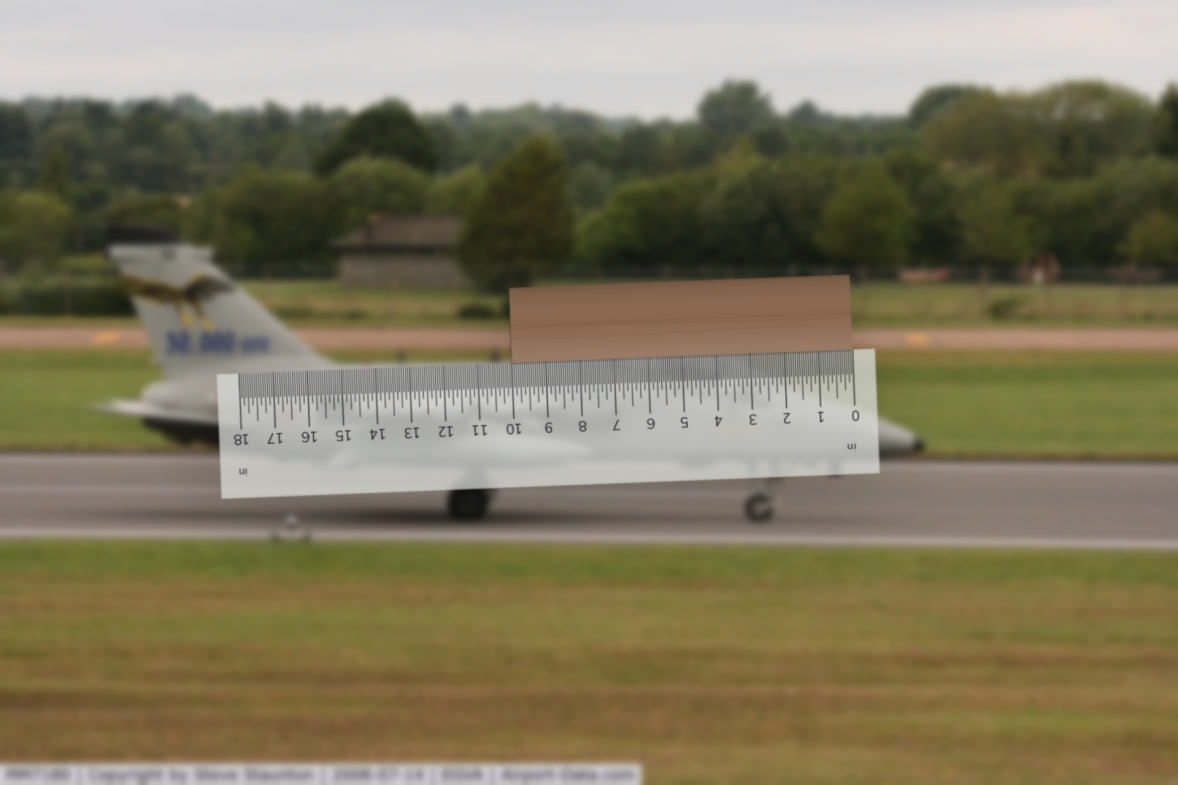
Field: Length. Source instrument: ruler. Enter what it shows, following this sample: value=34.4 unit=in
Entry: value=10 unit=in
